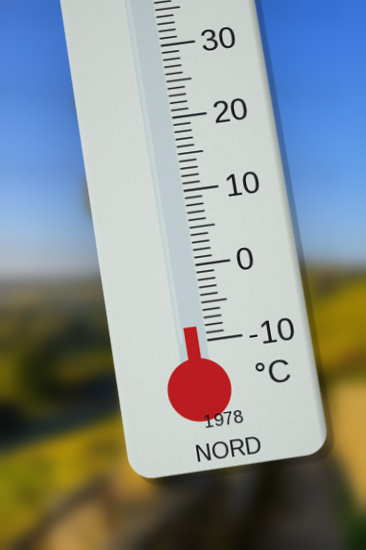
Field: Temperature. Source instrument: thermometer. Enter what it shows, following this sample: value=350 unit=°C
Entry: value=-8 unit=°C
